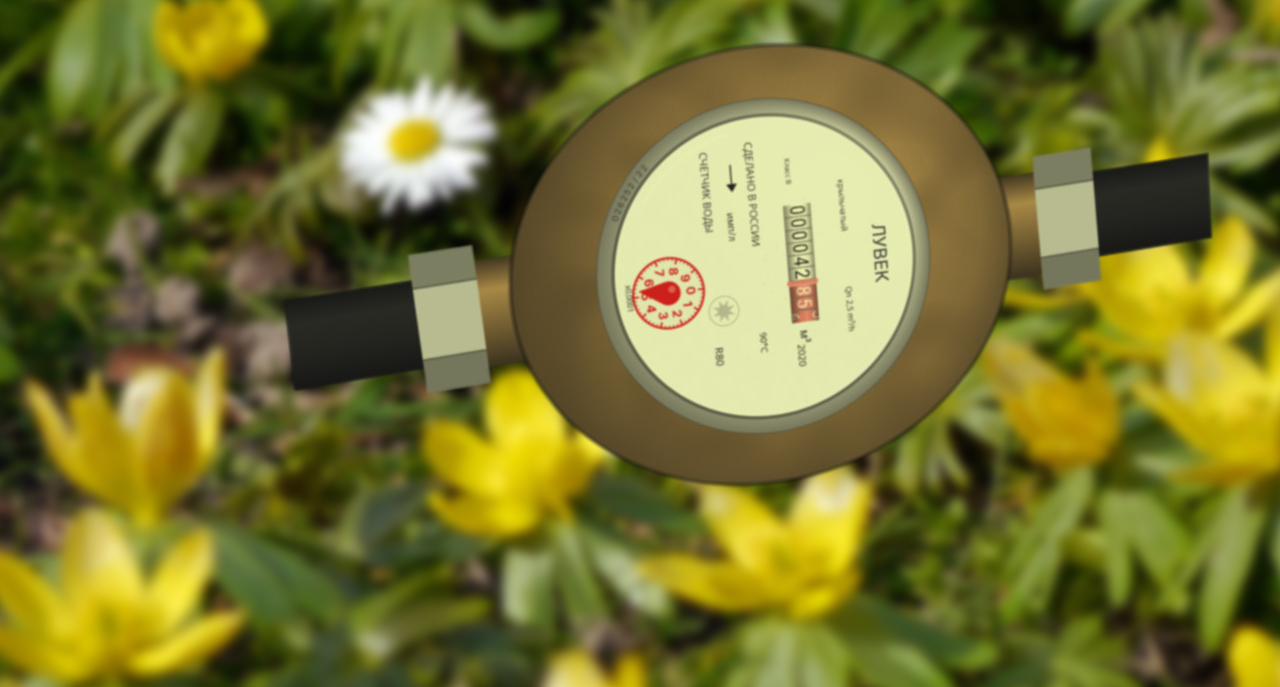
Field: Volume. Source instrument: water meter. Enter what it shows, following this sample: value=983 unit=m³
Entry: value=42.8555 unit=m³
